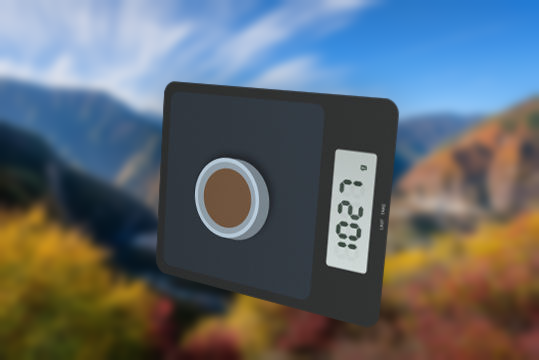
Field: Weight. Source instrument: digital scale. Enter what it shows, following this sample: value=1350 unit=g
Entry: value=1027 unit=g
